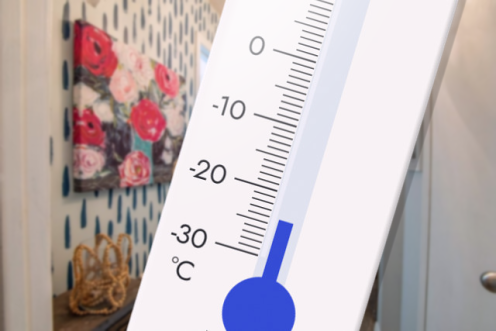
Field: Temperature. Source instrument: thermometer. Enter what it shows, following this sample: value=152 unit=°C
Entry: value=-24 unit=°C
